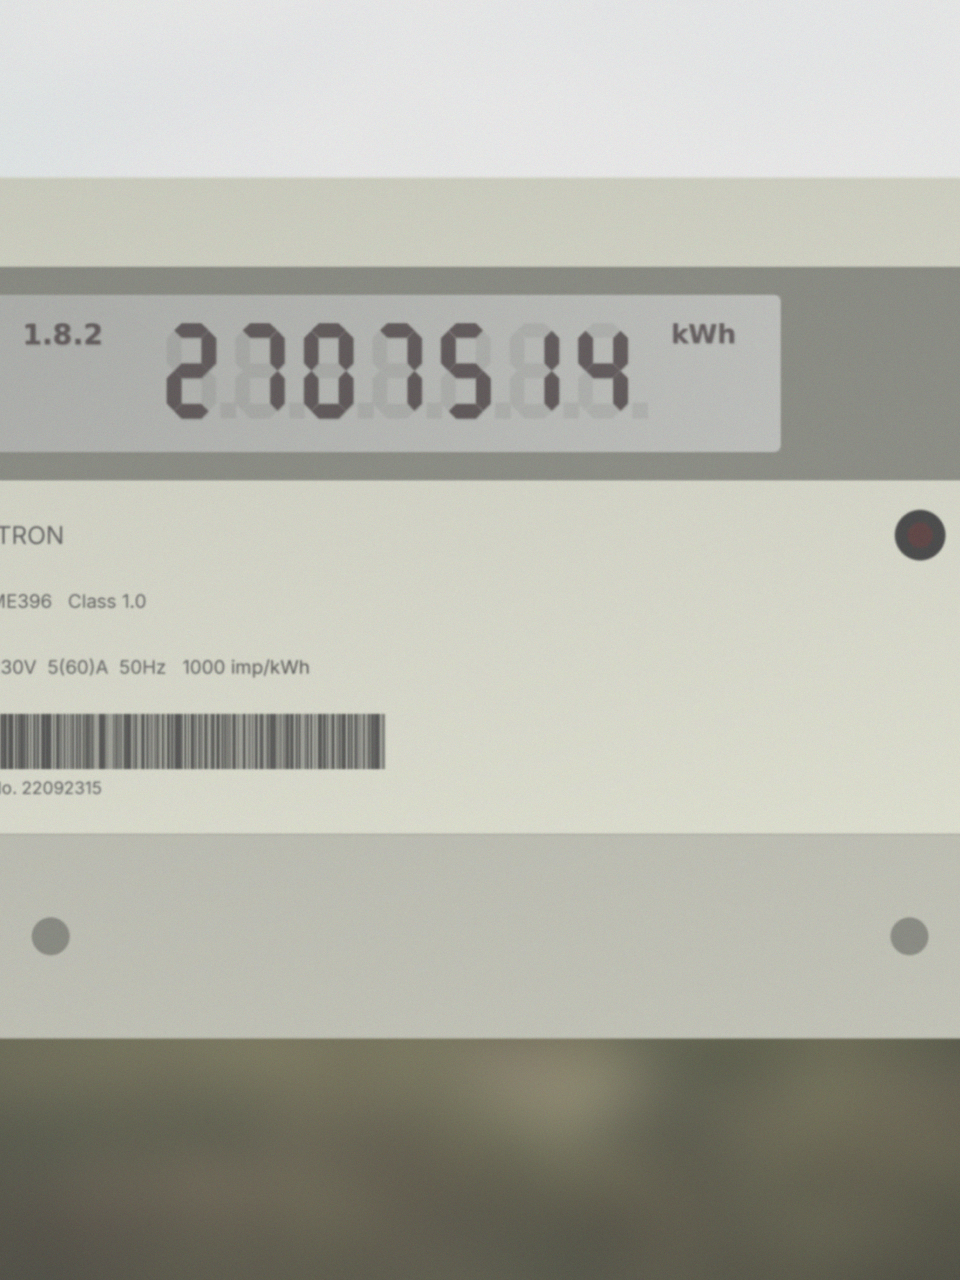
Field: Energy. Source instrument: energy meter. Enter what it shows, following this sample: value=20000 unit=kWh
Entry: value=2707514 unit=kWh
